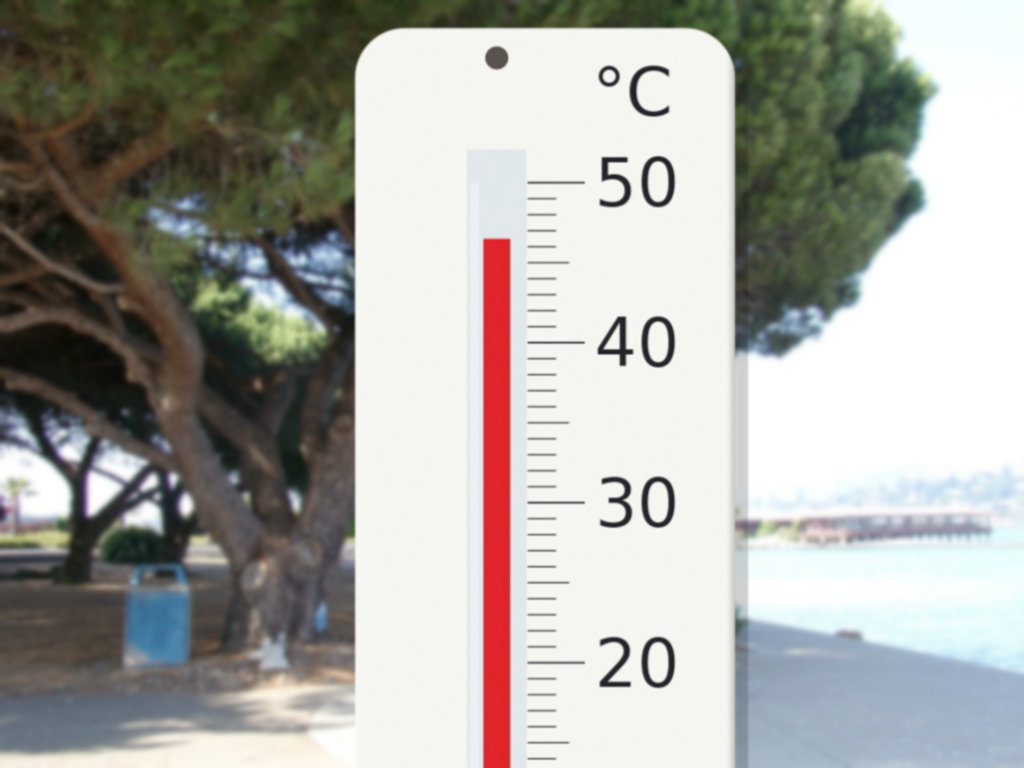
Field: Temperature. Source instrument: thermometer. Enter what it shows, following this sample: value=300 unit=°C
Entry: value=46.5 unit=°C
